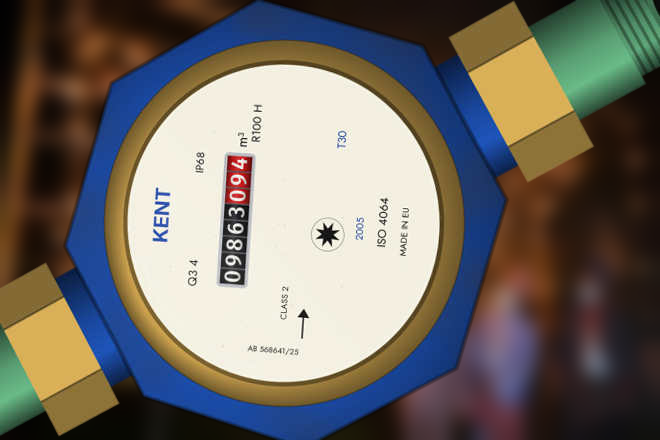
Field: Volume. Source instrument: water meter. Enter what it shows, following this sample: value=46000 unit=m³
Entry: value=9863.094 unit=m³
